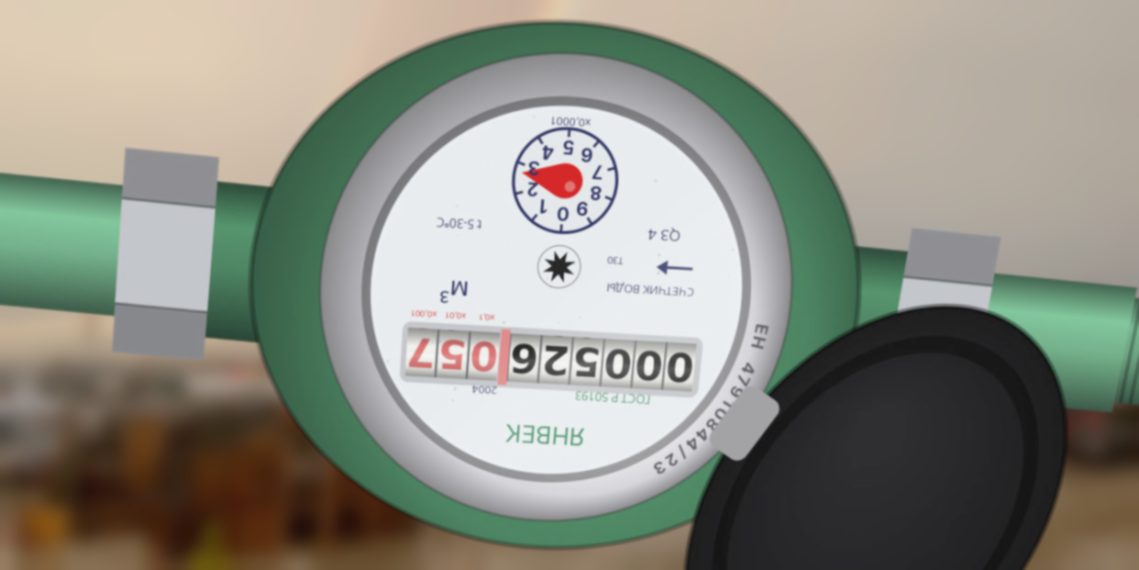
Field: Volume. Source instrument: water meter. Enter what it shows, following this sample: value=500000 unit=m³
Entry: value=526.0572 unit=m³
